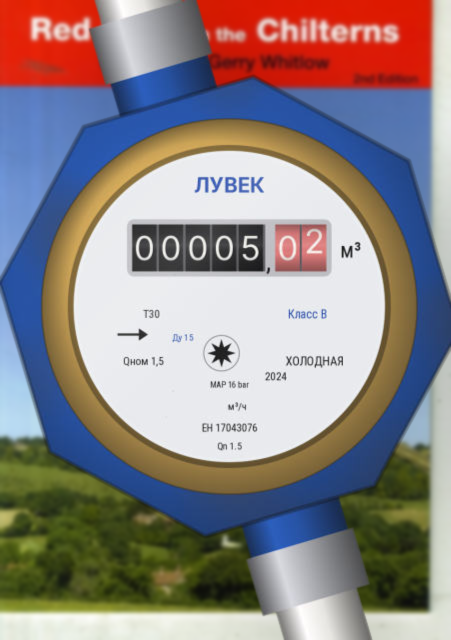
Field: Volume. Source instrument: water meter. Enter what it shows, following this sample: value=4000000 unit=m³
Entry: value=5.02 unit=m³
